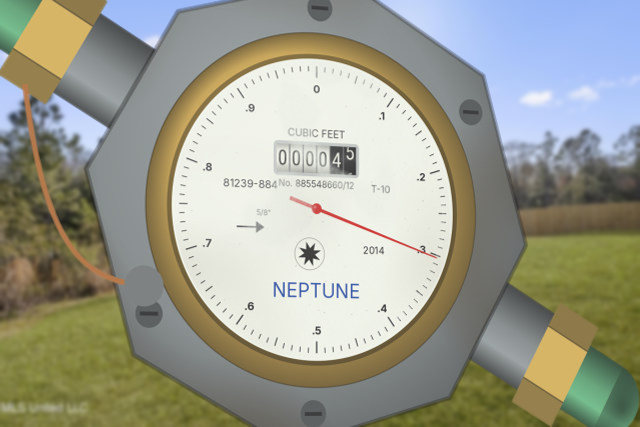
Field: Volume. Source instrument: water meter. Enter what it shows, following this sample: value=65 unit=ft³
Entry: value=45.30 unit=ft³
